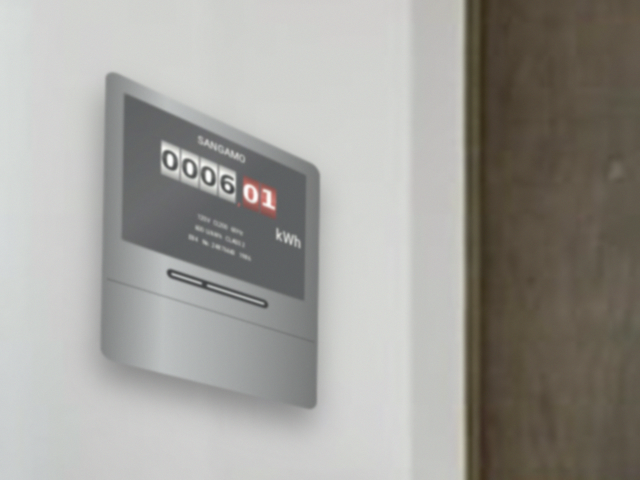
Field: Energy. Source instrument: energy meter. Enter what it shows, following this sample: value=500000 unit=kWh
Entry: value=6.01 unit=kWh
